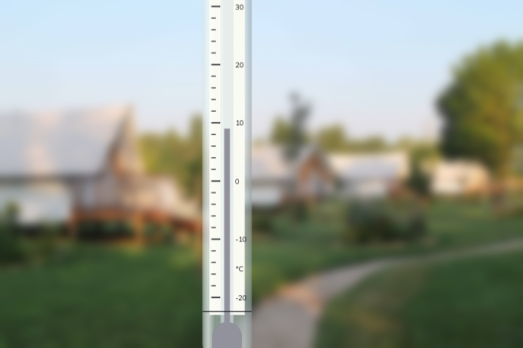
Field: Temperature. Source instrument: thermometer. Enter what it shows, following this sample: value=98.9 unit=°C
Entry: value=9 unit=°C
